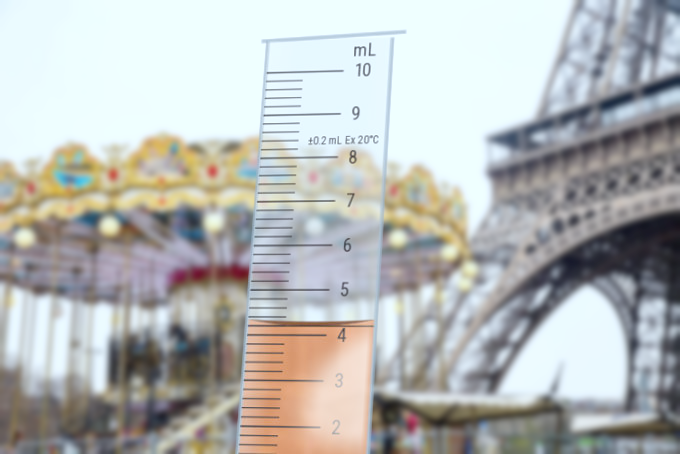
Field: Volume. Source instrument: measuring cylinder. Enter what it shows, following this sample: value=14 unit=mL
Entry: value=4.2 unit=mL
